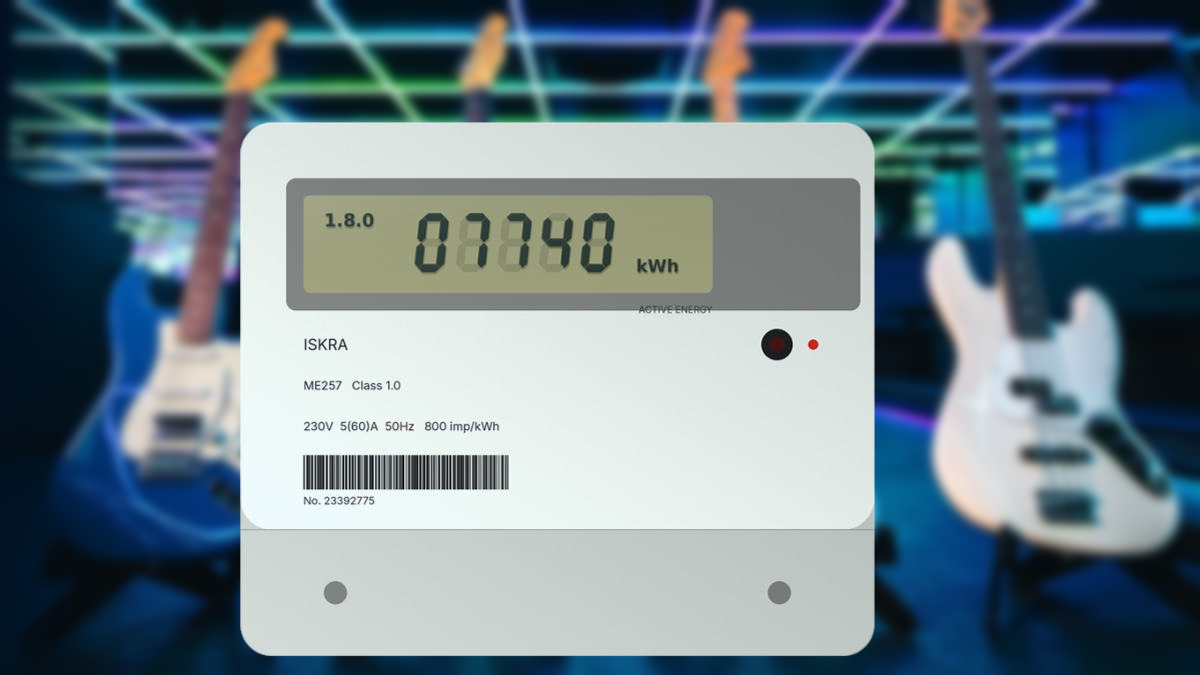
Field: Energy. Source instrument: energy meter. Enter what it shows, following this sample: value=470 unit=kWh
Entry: value=7740 unit=kWh
